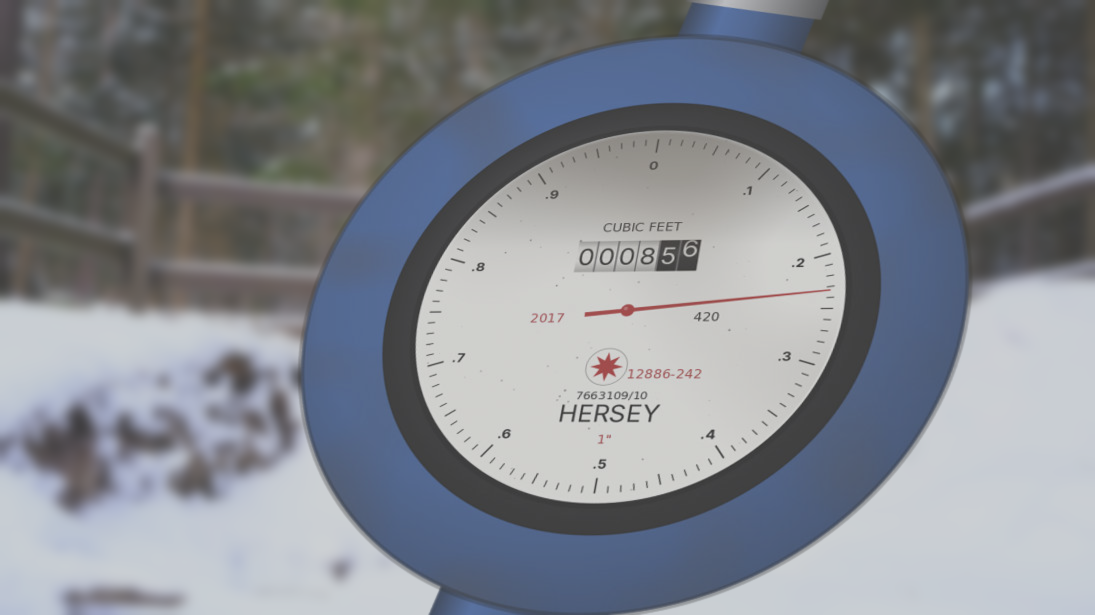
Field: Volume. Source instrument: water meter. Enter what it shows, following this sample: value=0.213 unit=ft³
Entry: value=856.23 unit=ft³
